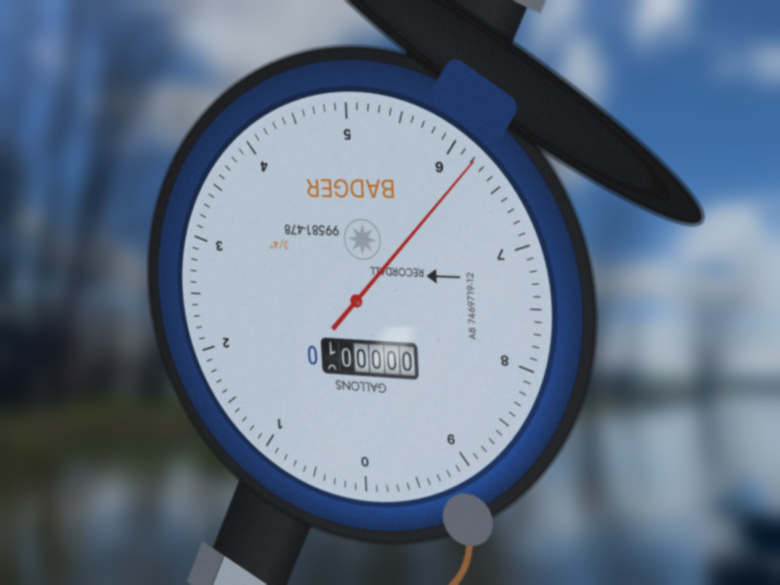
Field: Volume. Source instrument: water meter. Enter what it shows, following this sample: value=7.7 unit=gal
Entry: value=6.2 unit=gal
